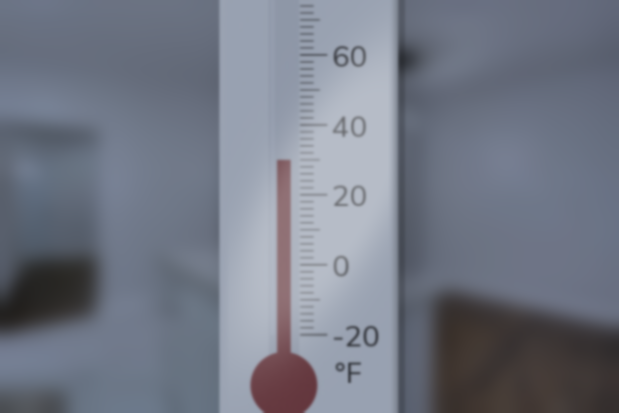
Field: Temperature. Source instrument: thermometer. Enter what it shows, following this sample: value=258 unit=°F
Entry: value=30 unit=°F
